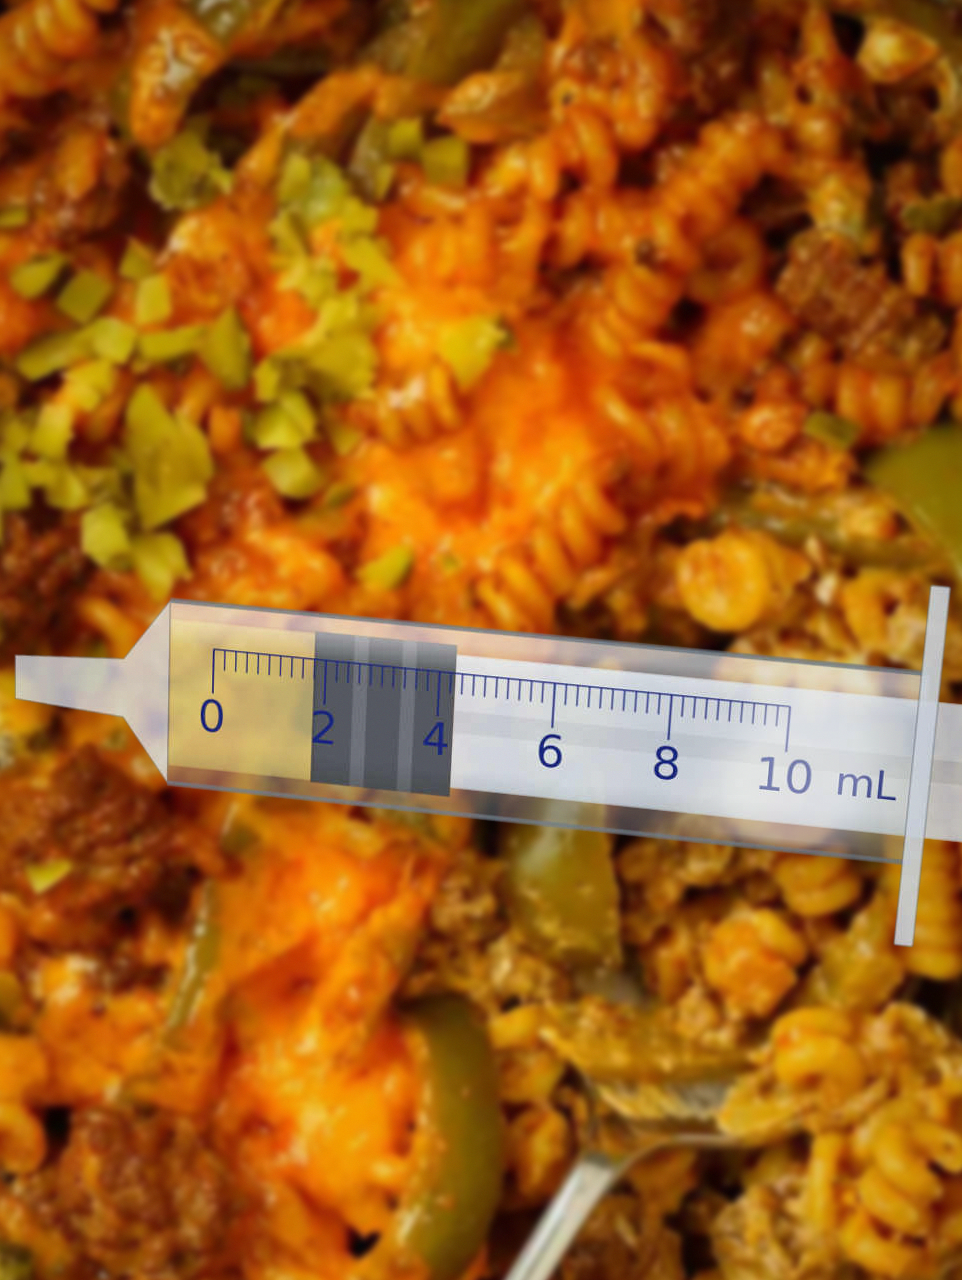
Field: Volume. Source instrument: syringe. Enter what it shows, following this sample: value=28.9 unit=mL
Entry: value=1.8 unit=mL
